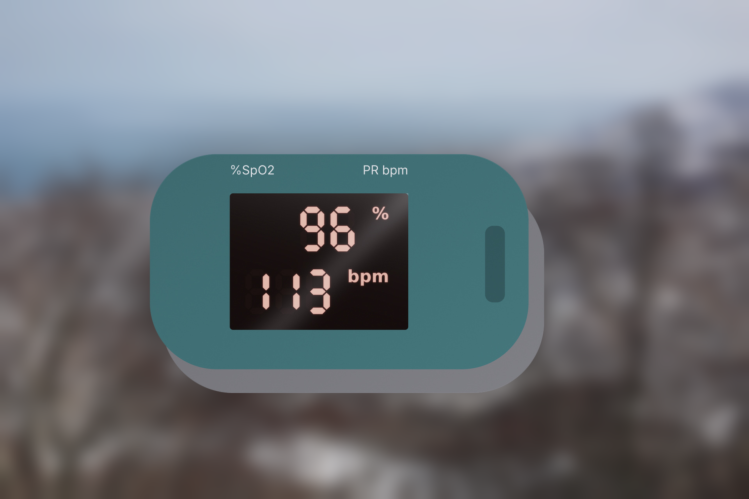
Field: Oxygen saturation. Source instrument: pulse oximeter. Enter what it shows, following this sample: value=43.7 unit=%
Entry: value=96 unit=%
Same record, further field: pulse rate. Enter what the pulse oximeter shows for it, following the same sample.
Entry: value=113 unit=bpm
